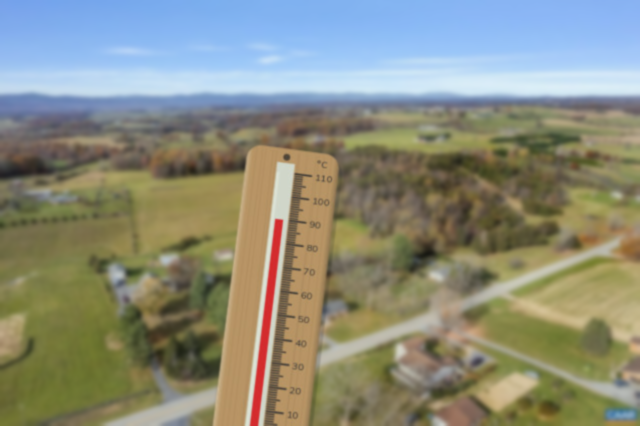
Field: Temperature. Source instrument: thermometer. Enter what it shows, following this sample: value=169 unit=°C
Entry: value=90 unit=°C
